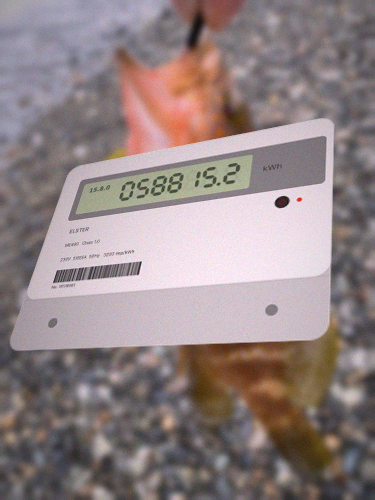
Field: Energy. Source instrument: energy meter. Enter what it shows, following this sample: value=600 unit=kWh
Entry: value=58815.2 unit=kWh
